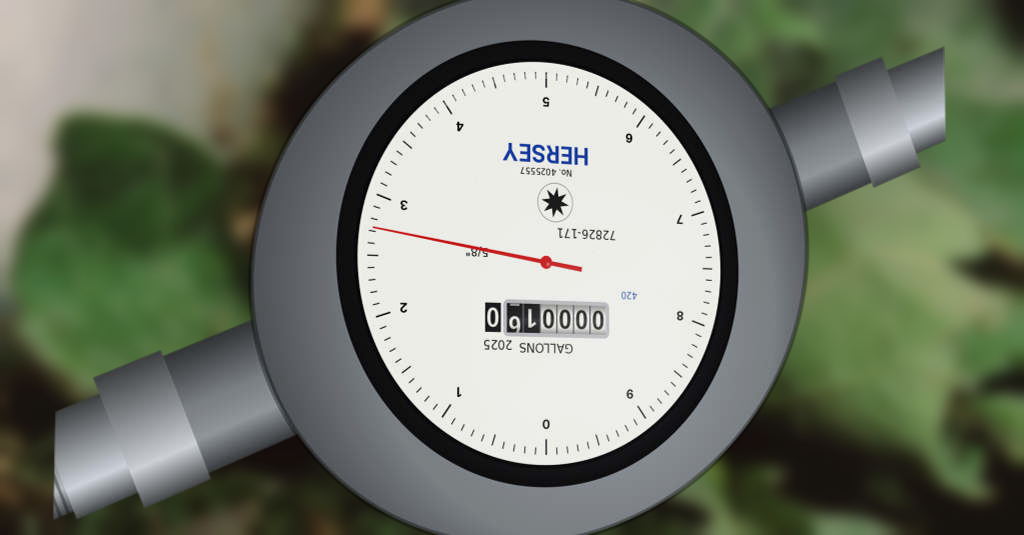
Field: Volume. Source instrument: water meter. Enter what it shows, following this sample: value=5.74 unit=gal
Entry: value=162.7 unit=gal
